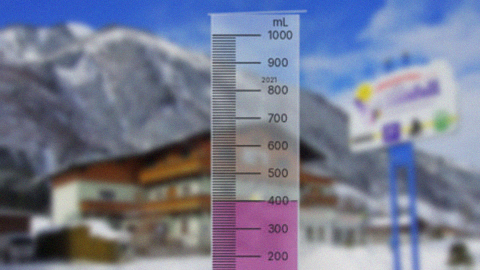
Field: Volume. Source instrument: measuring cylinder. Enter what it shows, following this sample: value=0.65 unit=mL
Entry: value=400 unit=mL
